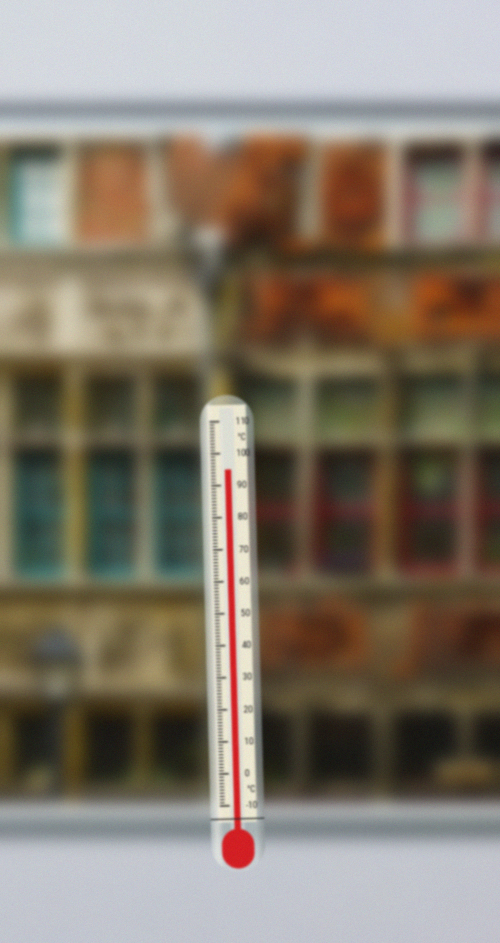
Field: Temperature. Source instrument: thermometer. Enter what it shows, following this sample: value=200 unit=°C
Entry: value=95 unit=°C
